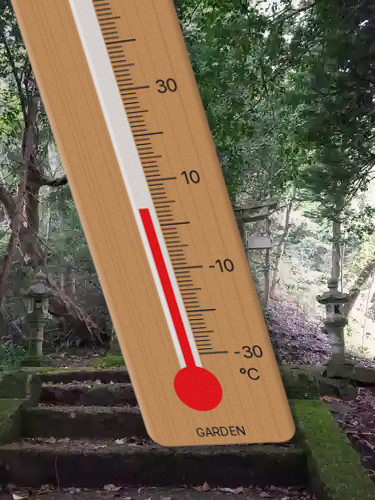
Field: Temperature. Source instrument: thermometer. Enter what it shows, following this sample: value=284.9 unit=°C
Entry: value=4 unit=°C
